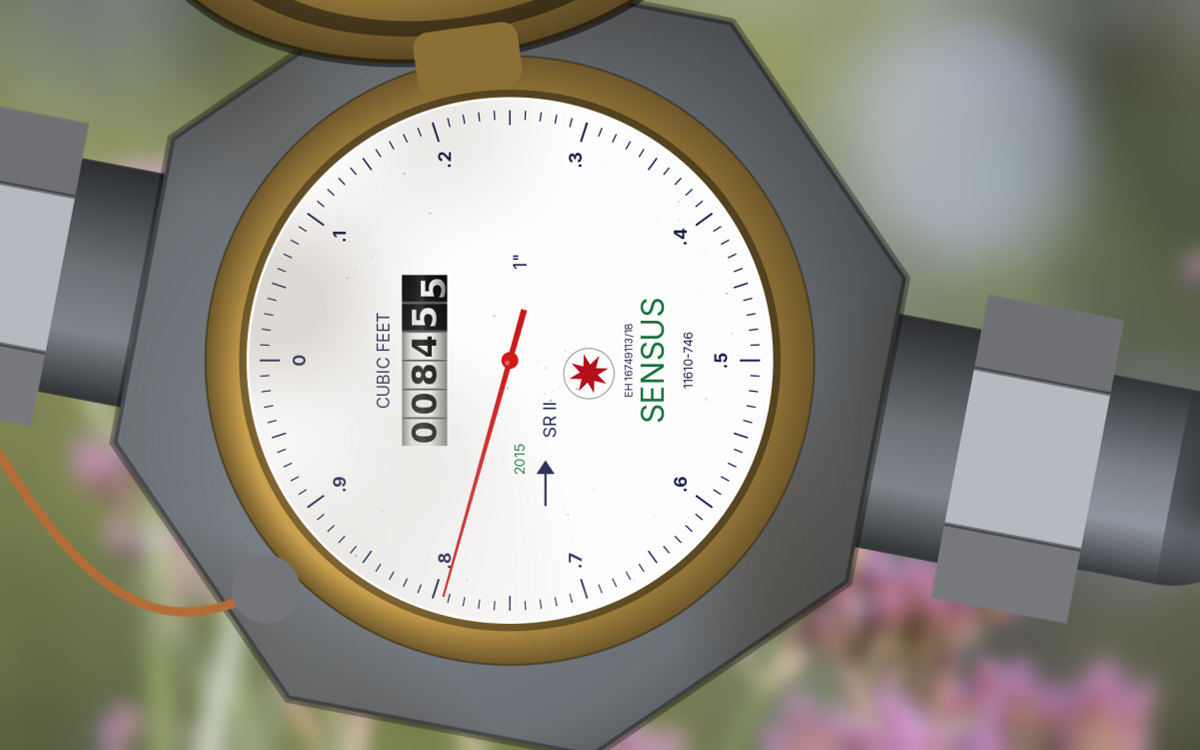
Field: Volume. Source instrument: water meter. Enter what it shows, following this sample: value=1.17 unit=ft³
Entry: value=8454.79 unit=ft³
